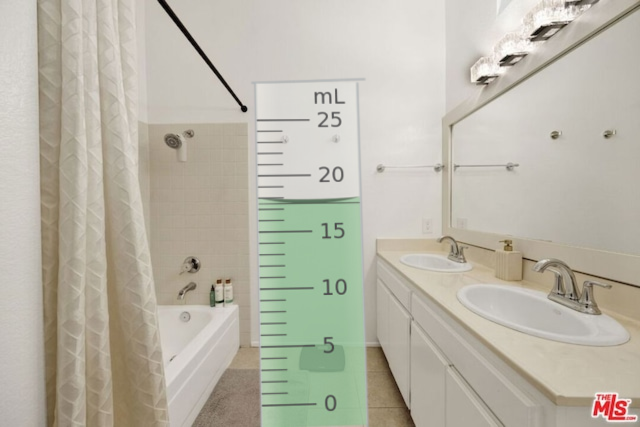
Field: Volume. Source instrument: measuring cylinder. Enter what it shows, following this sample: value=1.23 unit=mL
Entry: value=17.5 unit=mL
